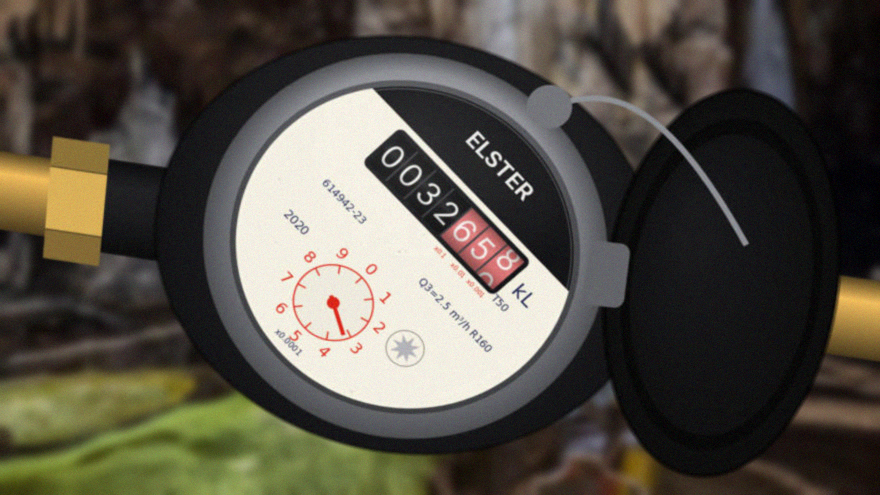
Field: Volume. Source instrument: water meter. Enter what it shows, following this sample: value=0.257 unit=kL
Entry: value=32.6583 unit=kL
